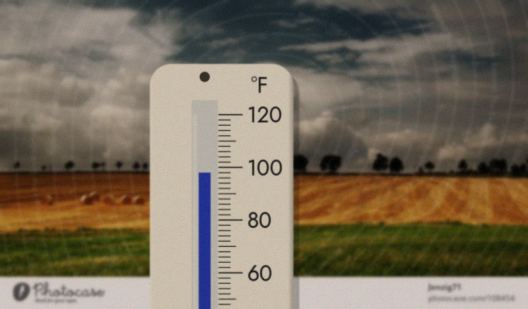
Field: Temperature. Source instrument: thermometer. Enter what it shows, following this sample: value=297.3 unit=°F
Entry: value=98 unit=°F
